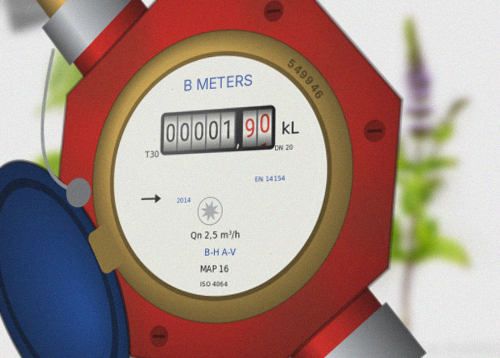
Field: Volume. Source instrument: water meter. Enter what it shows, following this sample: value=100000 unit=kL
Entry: value=1.90 unit=kL
